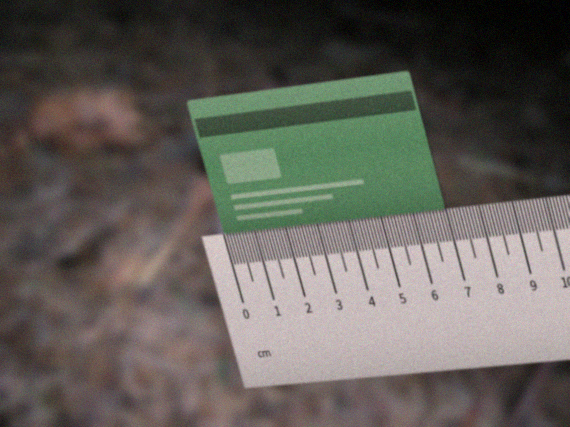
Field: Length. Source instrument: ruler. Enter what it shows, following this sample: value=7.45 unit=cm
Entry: value=7 unit=cm
